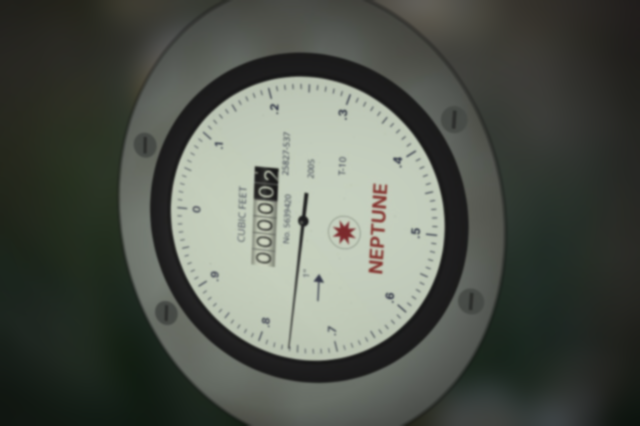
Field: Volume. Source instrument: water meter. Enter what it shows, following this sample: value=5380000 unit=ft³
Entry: value=1.76 unit=ft³
